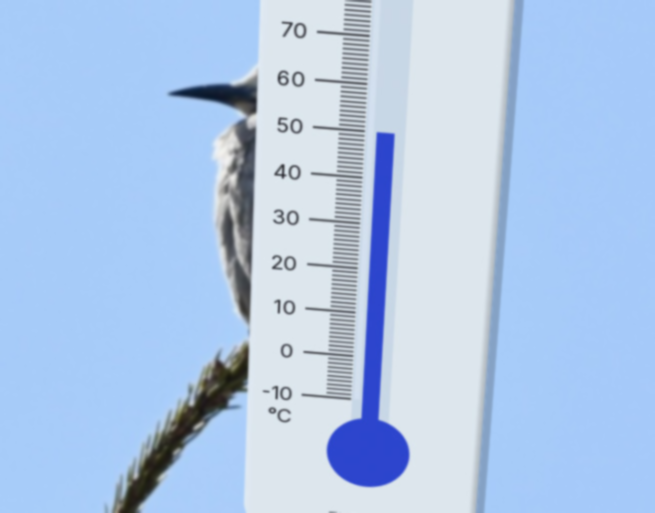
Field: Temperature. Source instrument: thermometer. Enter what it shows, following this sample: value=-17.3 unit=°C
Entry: value=50 unit=°C
